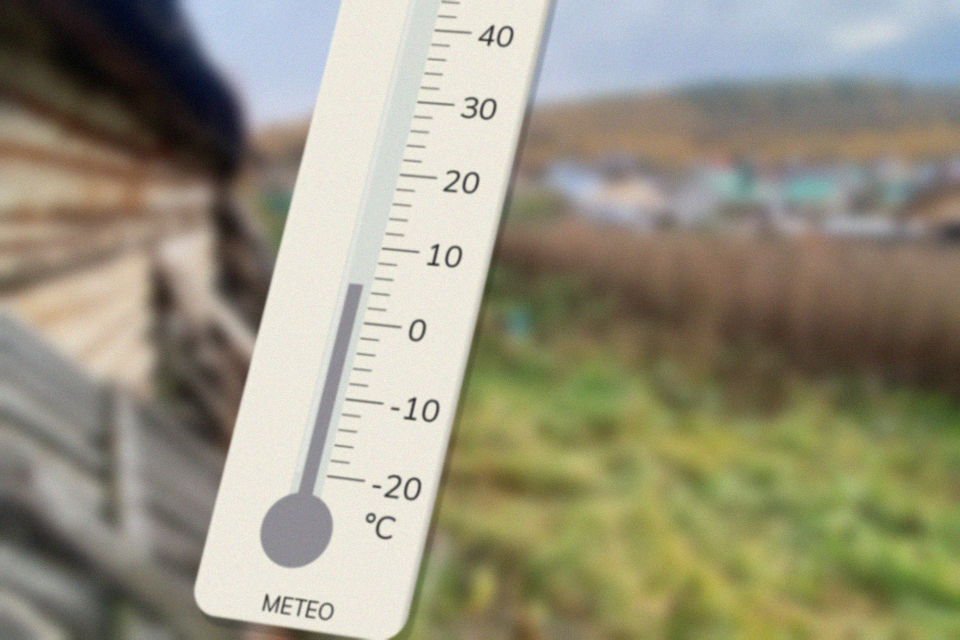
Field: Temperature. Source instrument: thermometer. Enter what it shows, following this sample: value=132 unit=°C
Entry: value=5 unit=°C
